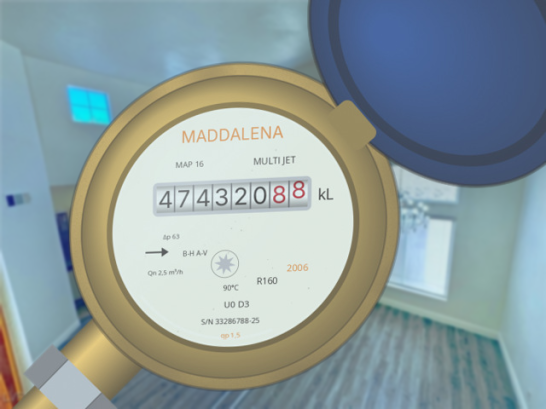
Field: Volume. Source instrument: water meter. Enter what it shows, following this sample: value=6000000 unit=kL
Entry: value=474320.88 unit=kL
